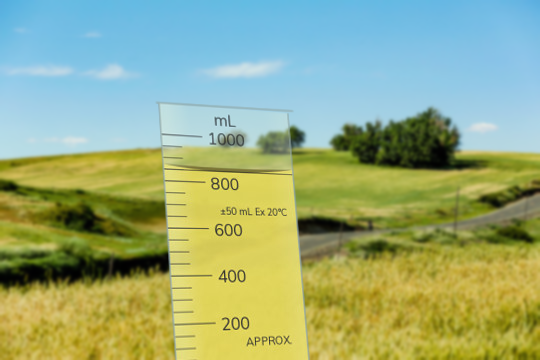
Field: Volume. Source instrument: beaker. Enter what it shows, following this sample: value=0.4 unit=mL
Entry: value=850 unit=mL
